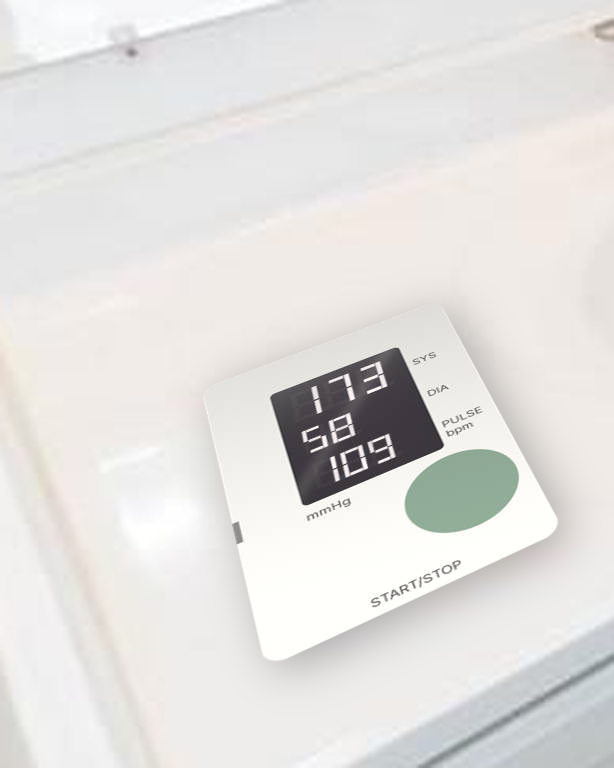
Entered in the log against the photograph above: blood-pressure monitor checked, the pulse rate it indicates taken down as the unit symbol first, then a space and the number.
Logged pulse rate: bpm 109
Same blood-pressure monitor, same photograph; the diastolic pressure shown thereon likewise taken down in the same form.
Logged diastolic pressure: mmHg 58
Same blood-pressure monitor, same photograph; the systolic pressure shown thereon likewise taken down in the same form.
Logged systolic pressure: mmHg 173
